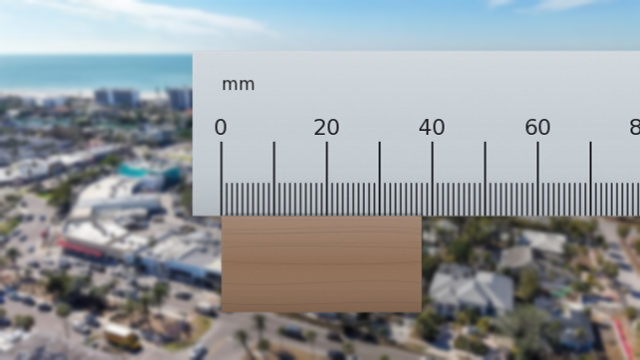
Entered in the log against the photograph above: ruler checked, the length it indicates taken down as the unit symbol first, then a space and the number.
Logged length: mm 38
